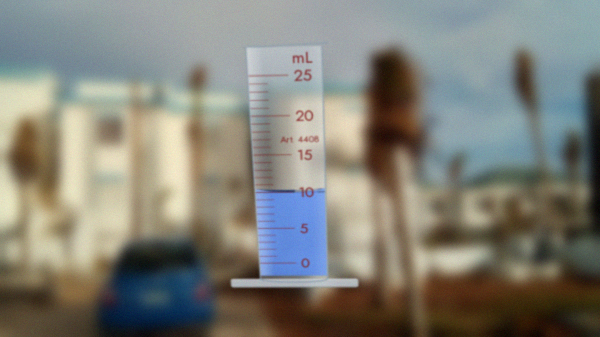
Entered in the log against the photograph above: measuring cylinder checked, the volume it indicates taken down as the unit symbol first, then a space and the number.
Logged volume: mL 10
